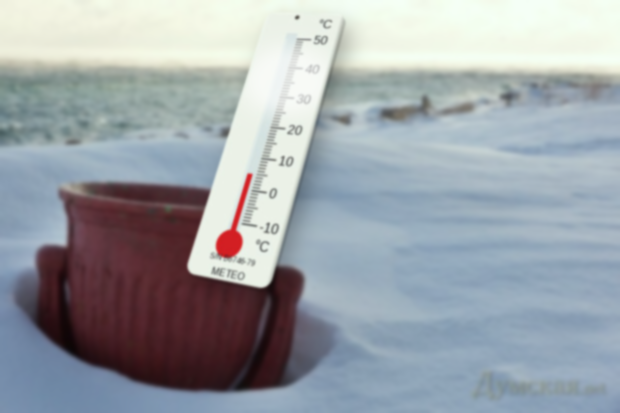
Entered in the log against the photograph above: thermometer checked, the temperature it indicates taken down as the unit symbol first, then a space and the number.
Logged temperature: °C 5
